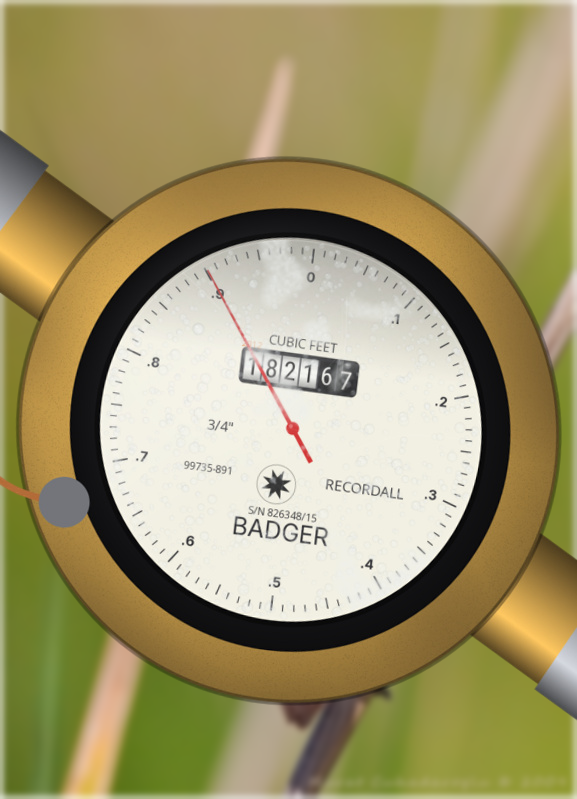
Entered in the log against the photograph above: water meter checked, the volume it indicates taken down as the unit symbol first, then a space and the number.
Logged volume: ft³ 182166.90
